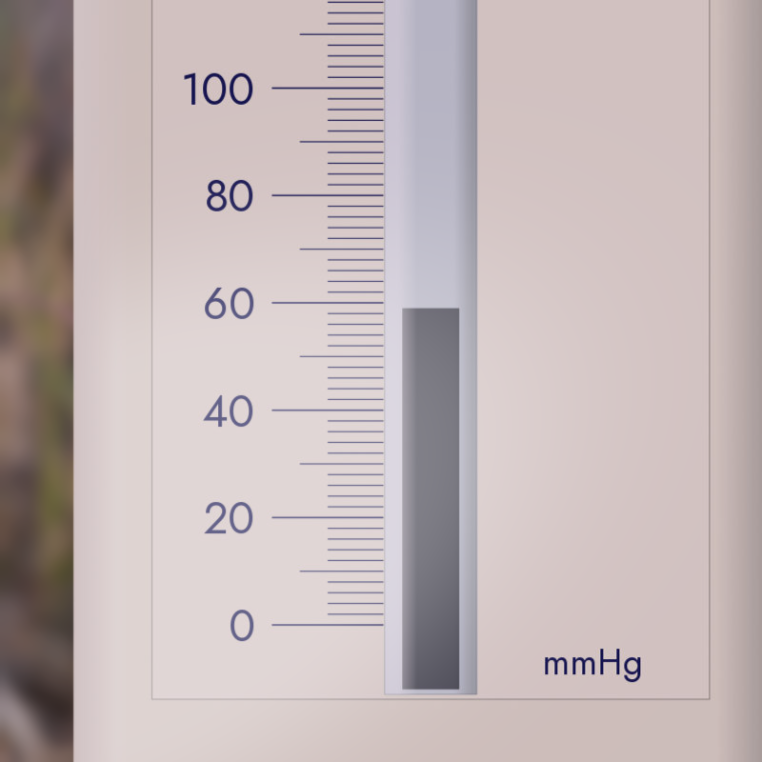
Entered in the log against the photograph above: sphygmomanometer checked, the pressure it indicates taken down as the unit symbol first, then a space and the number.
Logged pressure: mmHg 59
